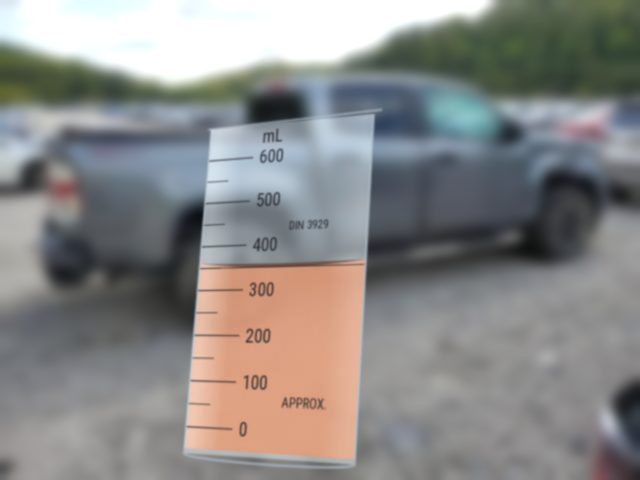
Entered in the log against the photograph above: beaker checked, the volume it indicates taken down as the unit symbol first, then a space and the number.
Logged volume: mL 350
